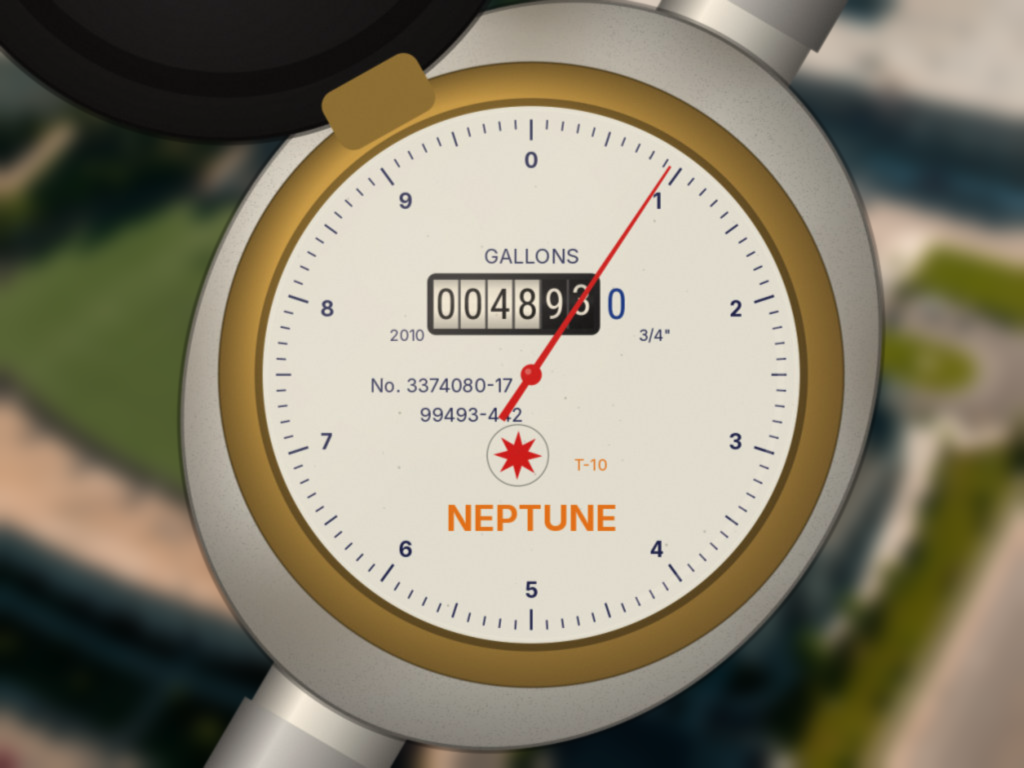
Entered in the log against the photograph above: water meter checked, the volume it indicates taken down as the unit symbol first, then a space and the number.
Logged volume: gal 48930.9
